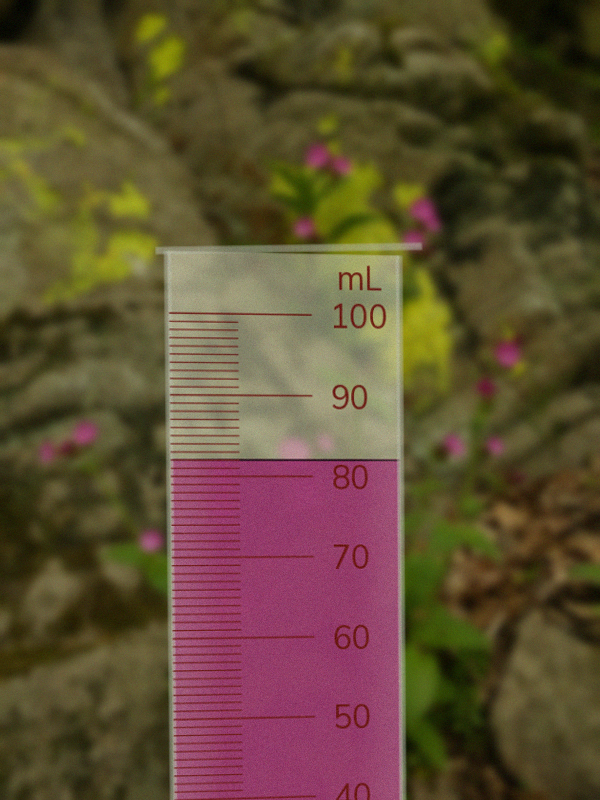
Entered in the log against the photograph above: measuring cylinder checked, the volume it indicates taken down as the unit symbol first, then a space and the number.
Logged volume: mL 82
